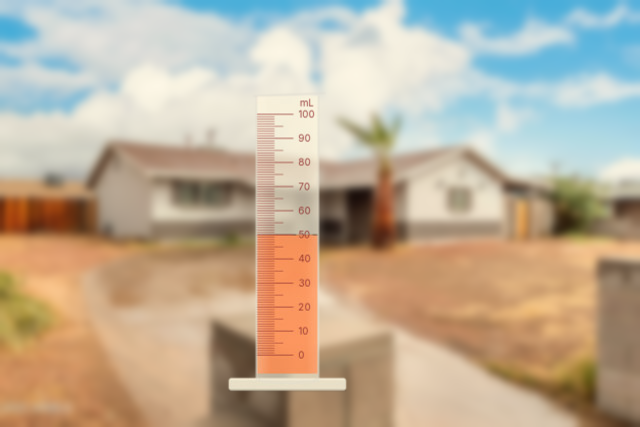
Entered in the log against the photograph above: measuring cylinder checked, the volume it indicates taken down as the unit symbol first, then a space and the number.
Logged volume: mL 50
